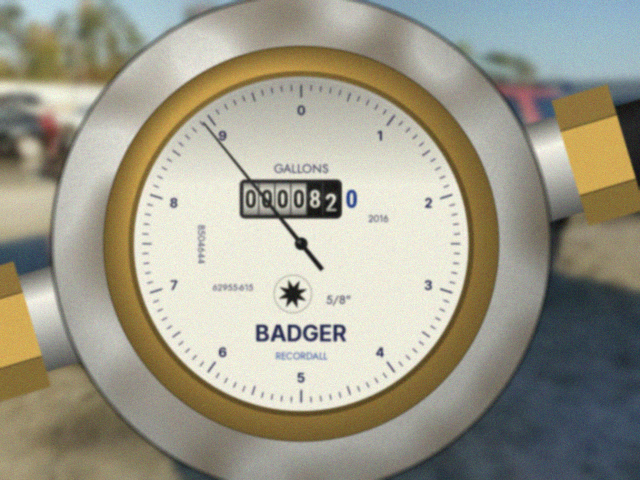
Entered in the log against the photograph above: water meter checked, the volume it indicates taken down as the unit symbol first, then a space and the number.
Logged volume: gal 818.9
